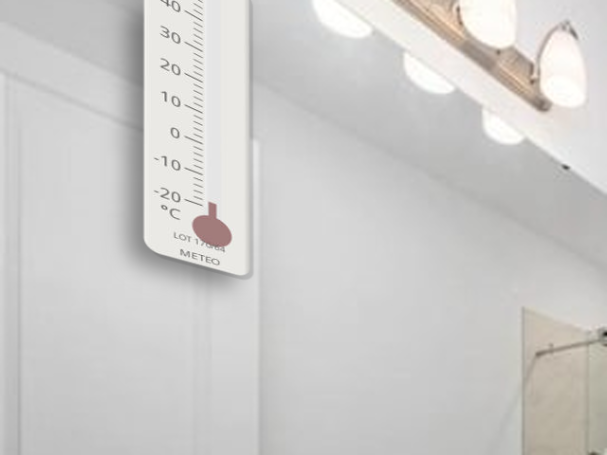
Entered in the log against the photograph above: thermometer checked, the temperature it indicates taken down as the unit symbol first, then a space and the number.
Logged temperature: °C -18
